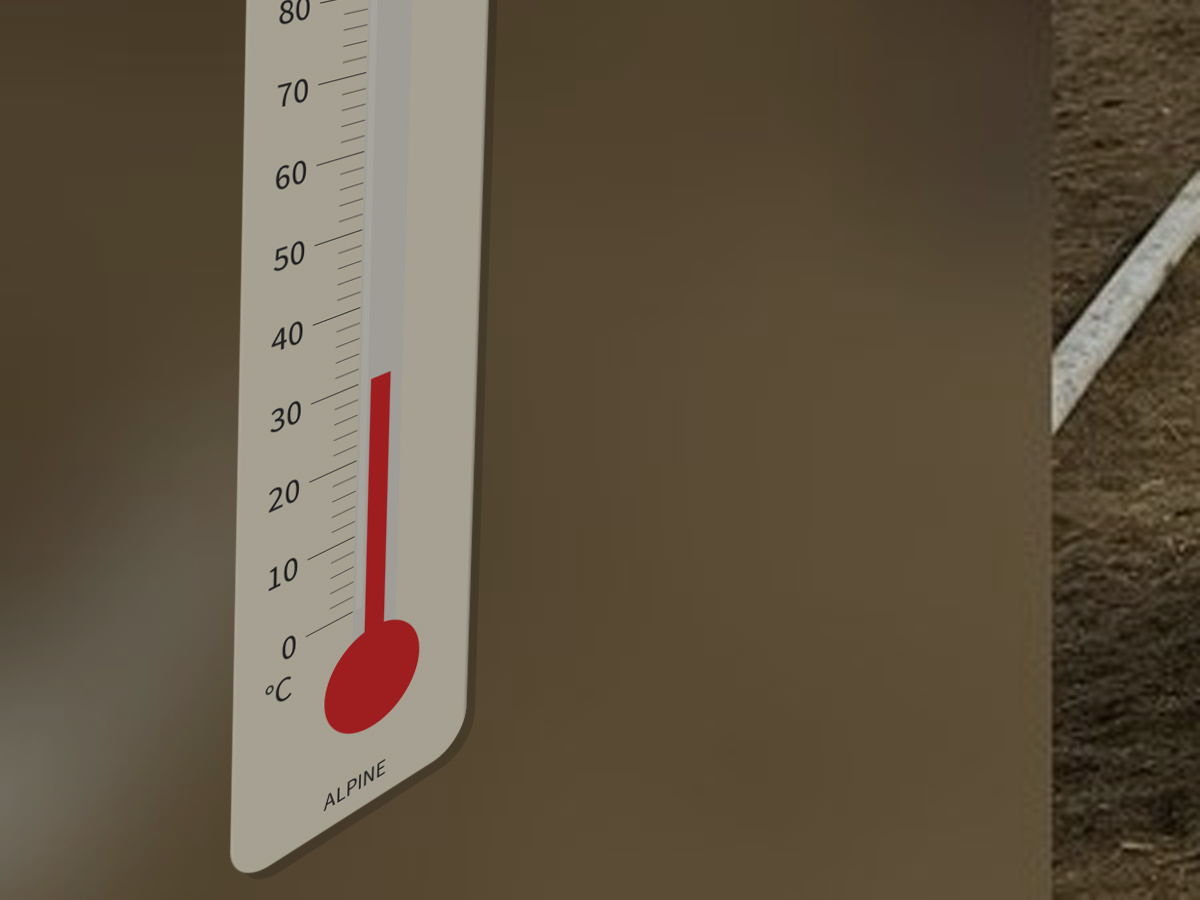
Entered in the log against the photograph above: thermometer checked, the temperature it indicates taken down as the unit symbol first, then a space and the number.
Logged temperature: °C 30
